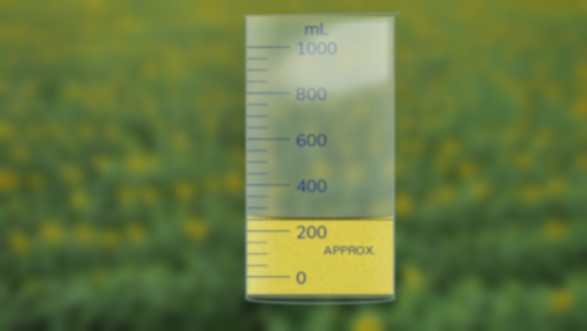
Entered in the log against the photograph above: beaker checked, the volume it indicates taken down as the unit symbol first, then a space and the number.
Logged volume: mL 250
